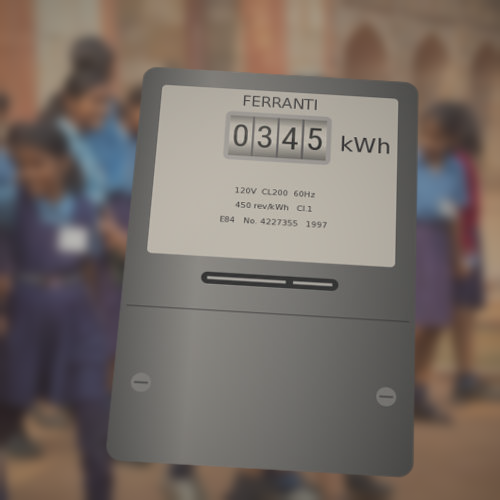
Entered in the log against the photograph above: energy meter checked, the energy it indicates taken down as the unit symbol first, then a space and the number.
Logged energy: kWh 345
